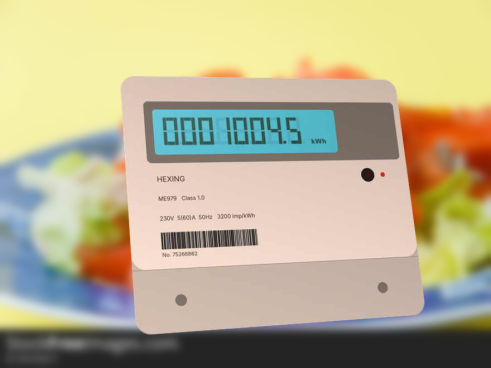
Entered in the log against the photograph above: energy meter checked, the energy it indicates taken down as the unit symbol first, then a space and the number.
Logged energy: kWh 1004.5
